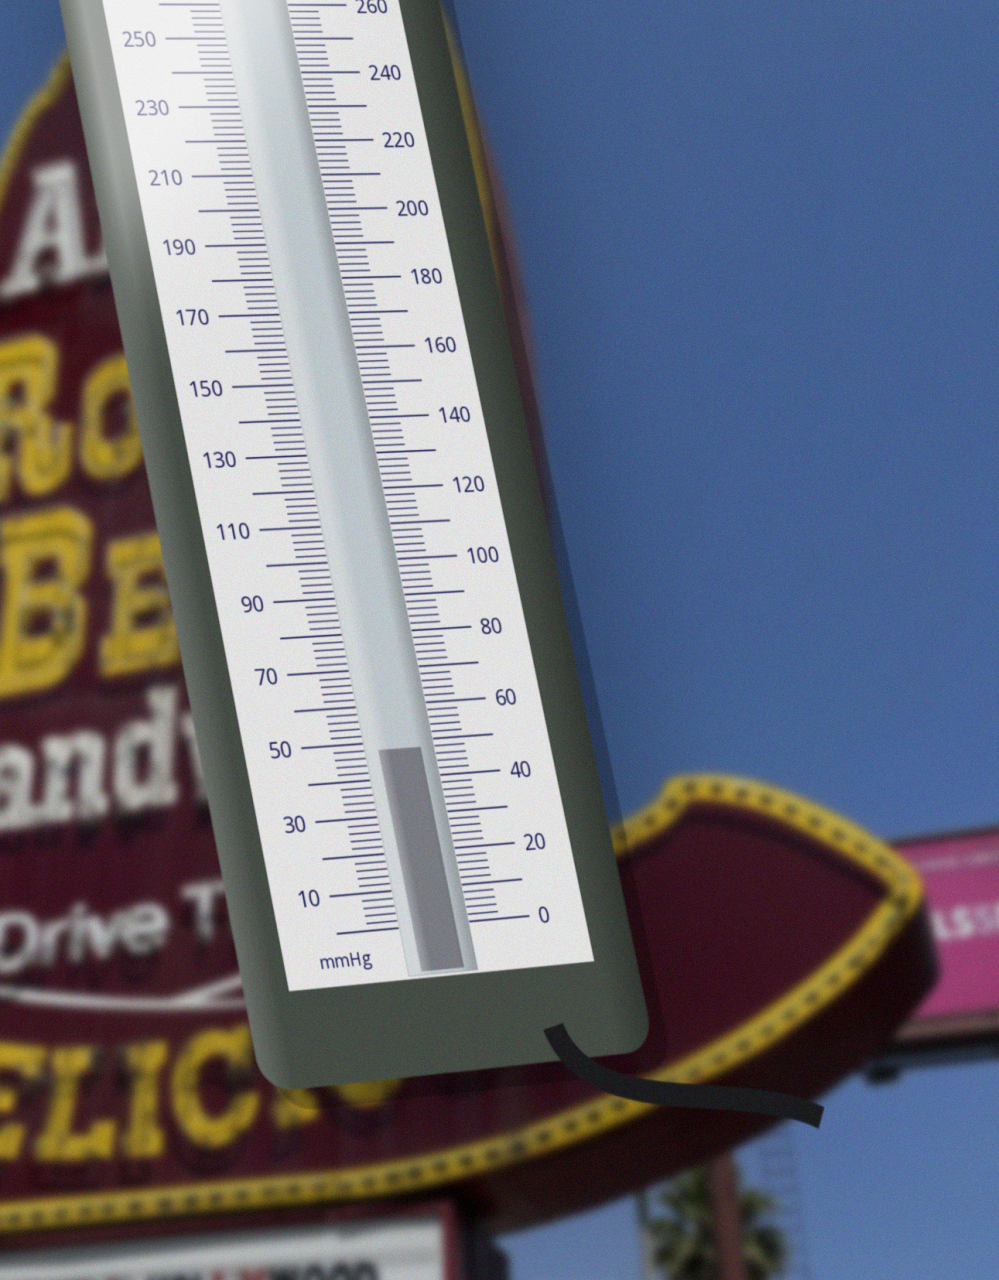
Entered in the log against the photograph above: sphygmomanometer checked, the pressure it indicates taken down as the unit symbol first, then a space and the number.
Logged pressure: mmHg 48
